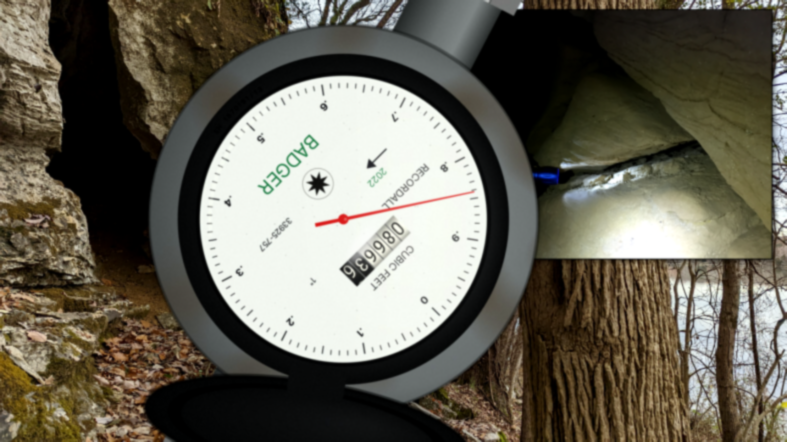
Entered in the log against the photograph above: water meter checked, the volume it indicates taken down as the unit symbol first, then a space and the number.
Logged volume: ft³ 86635.84
